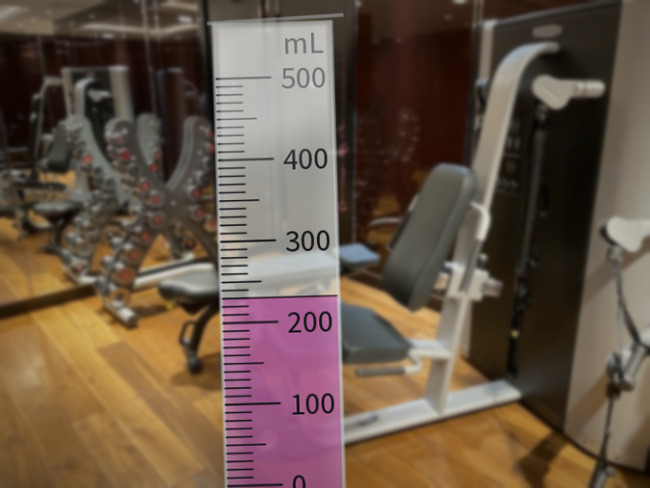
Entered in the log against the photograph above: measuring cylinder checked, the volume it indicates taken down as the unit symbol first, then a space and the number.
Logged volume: mL 230
